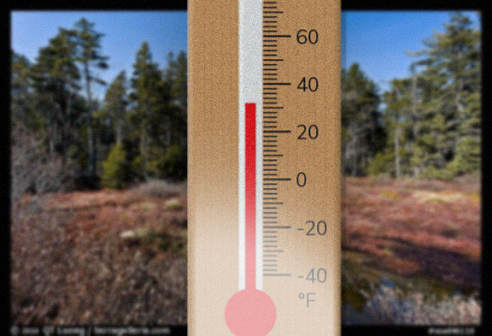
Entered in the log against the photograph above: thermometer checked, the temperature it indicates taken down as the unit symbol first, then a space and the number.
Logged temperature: °F 32
